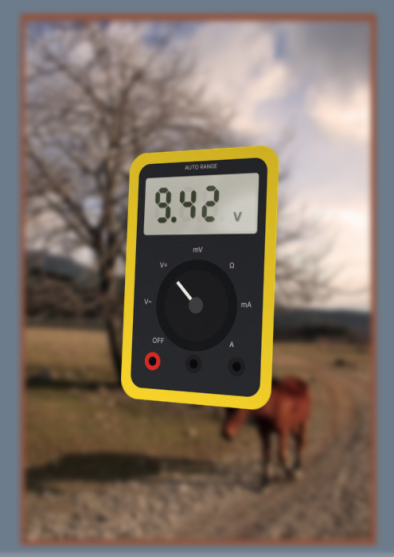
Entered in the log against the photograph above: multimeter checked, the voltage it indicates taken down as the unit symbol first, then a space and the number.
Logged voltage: V 9.42
